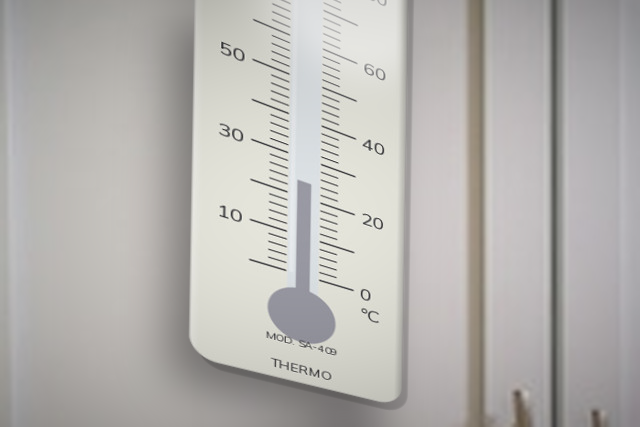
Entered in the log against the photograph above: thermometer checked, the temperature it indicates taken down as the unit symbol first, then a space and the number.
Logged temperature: °C 24
